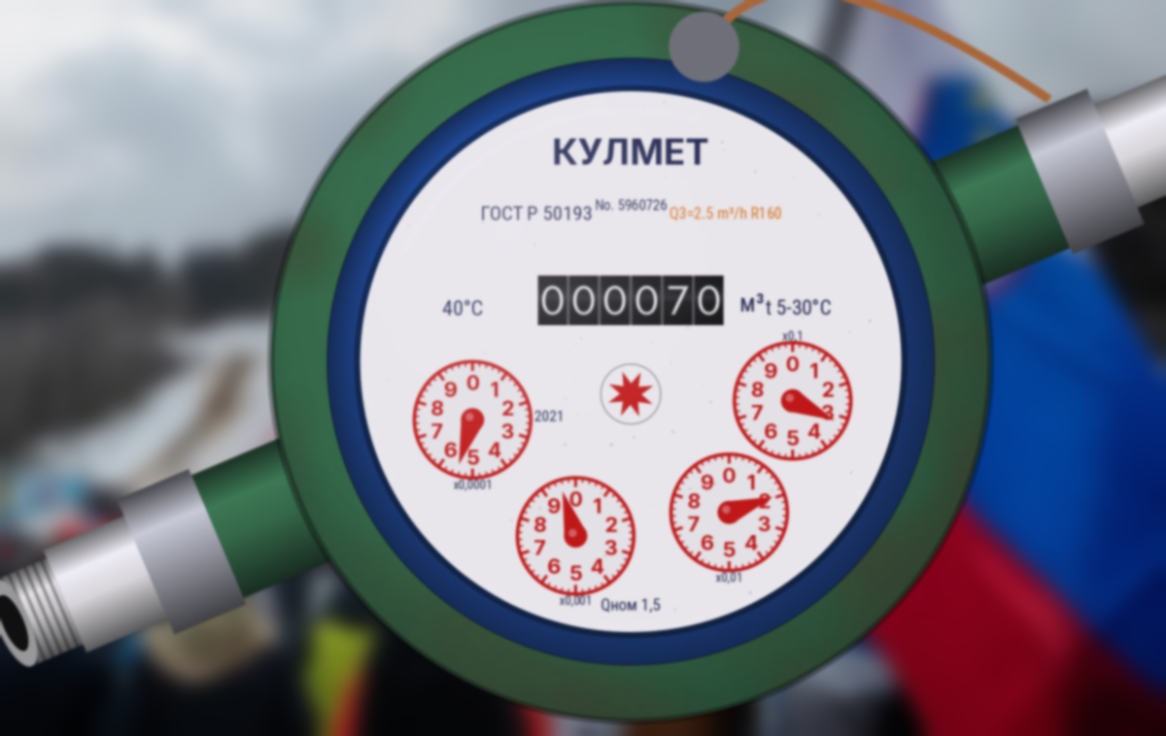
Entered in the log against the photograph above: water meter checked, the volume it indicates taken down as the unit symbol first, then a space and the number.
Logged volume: m³ 70.3195
